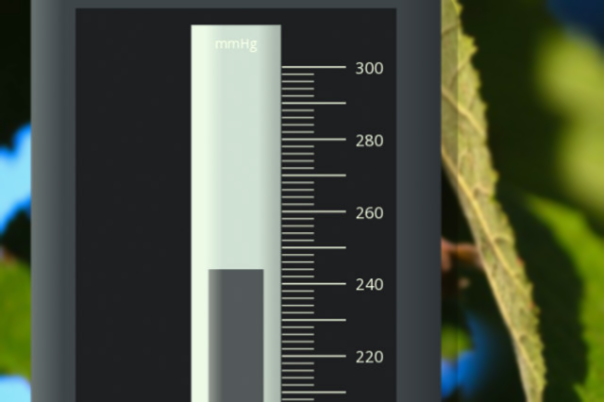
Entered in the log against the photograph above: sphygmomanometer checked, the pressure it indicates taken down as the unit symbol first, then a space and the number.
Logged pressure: mmHg 244
